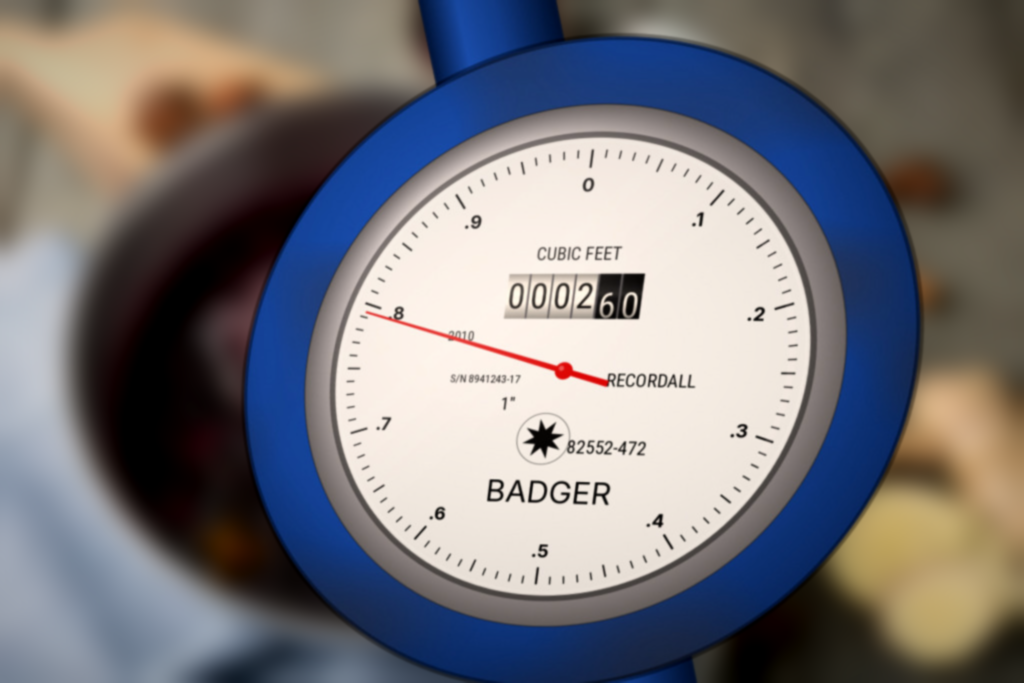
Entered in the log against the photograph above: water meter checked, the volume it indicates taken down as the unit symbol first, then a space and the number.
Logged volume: ft³ 259.79
